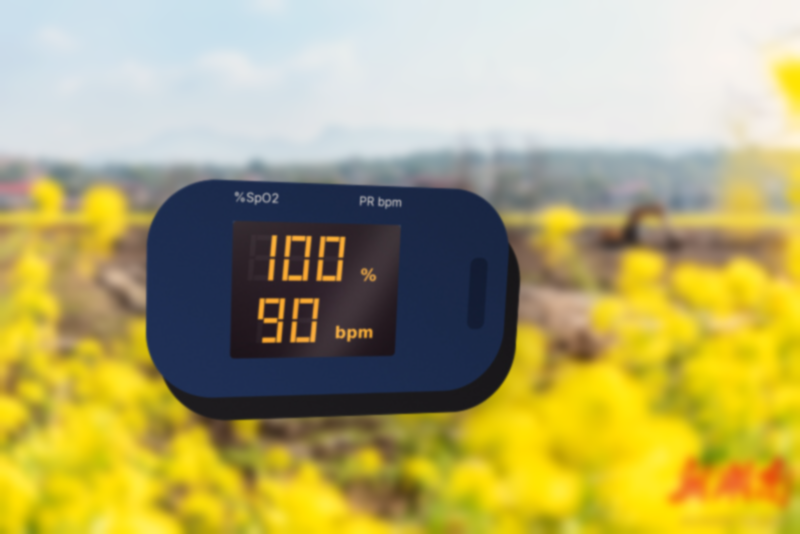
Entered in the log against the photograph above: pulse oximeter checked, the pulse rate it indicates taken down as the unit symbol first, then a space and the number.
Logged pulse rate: bpm 90
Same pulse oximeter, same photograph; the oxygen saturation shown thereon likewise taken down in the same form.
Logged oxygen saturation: % 100
